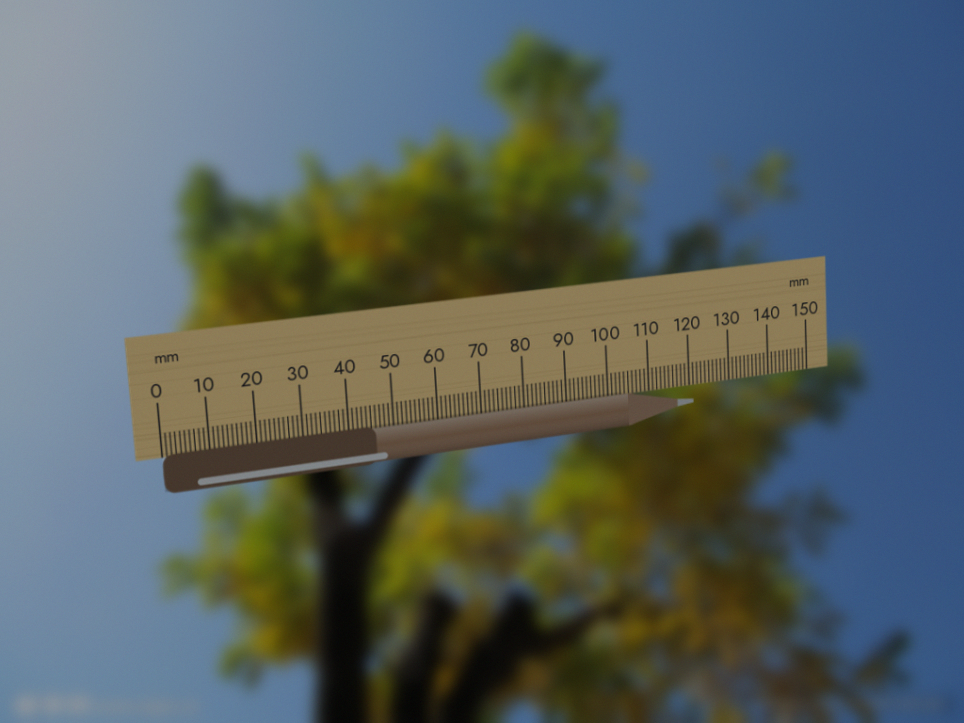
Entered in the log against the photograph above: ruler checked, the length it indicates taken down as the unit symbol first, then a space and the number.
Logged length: mm 121
